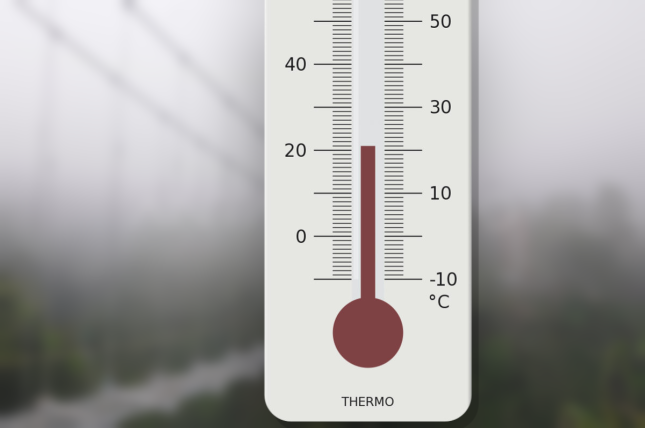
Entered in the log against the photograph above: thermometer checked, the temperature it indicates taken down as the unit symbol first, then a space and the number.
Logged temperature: °C 21
